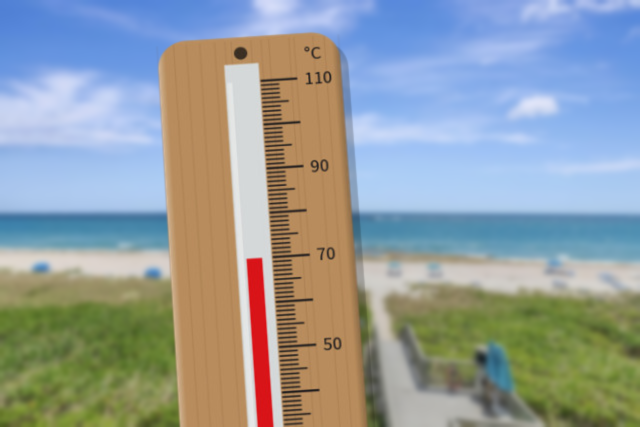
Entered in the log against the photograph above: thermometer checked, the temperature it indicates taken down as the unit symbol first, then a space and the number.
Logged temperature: °C 70
